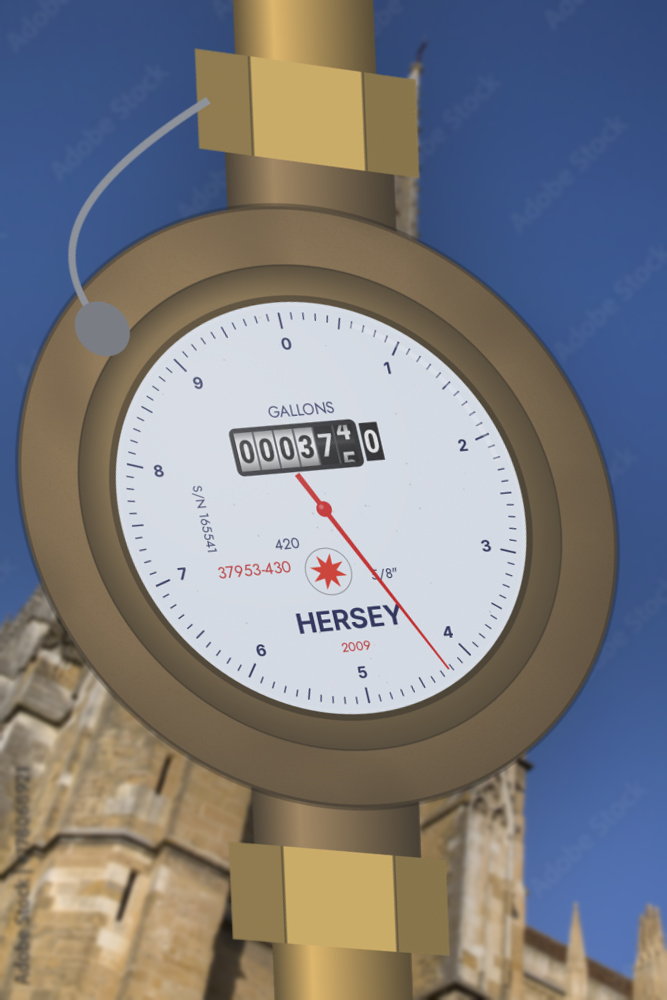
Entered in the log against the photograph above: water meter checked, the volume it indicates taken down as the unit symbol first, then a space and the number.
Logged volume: gal 3744.2
